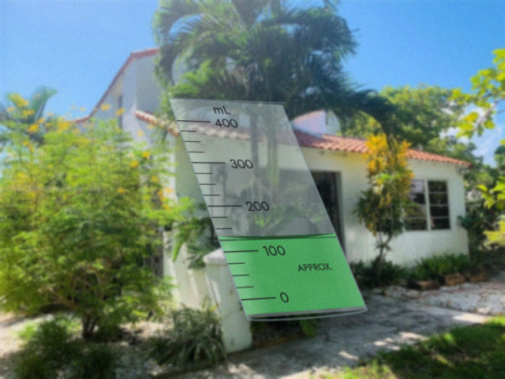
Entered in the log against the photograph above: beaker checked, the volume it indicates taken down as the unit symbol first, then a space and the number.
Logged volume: mL 125
